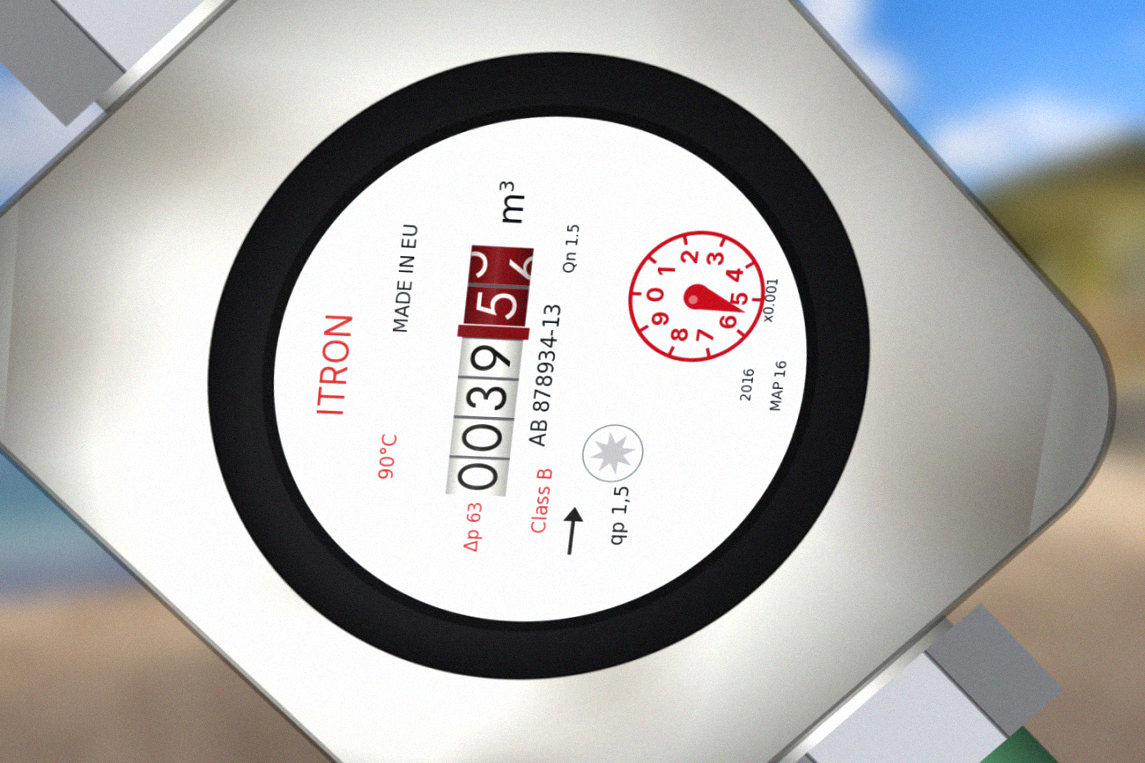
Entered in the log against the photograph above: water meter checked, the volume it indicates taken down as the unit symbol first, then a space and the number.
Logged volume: m³ 39.555
